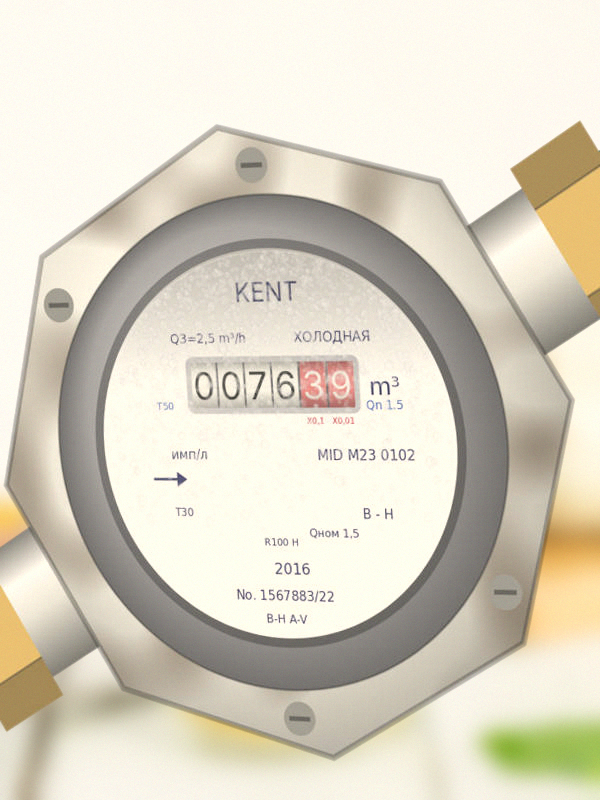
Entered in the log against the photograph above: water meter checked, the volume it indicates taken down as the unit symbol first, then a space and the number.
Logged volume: m³ 76.39
